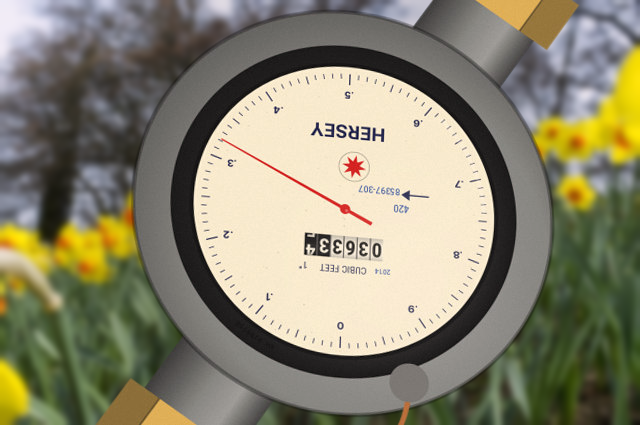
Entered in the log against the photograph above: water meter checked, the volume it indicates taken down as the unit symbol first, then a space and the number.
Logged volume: ft³ 36334.32
